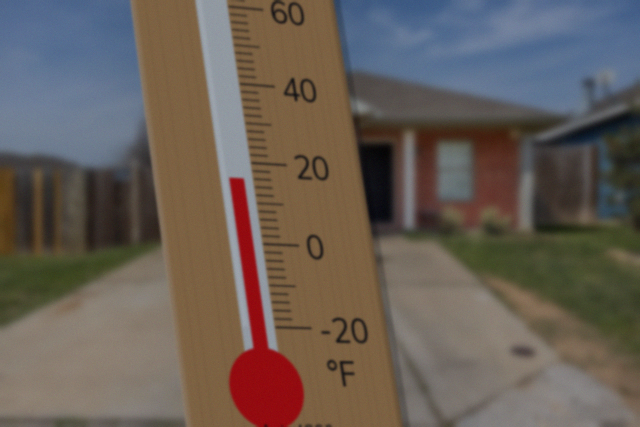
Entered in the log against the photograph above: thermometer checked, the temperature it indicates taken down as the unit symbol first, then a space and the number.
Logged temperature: °F 16
